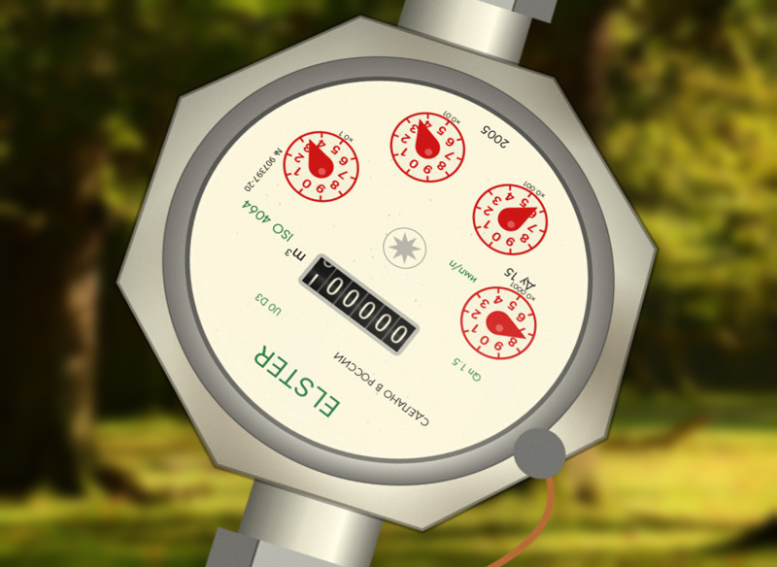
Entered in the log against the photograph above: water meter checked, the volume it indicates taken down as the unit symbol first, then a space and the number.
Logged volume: m³ 1.3357
